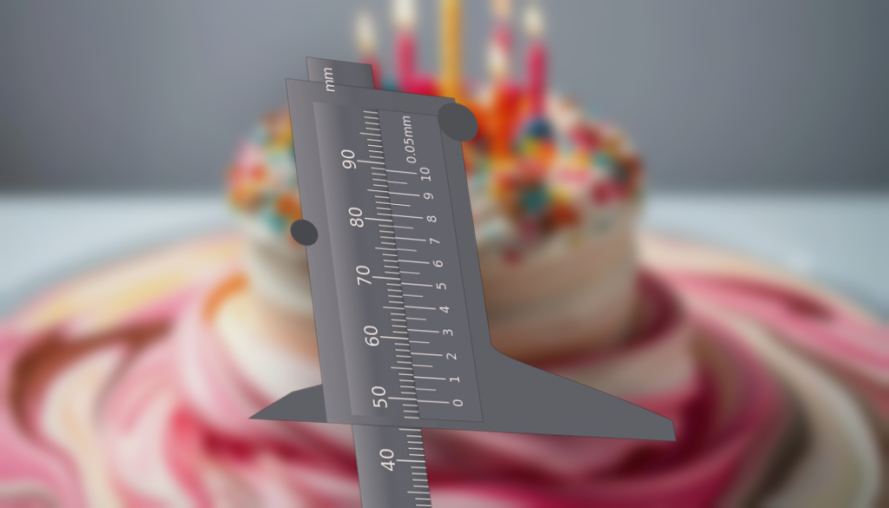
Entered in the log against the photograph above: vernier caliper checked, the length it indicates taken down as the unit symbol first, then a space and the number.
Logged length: mm 49.8
